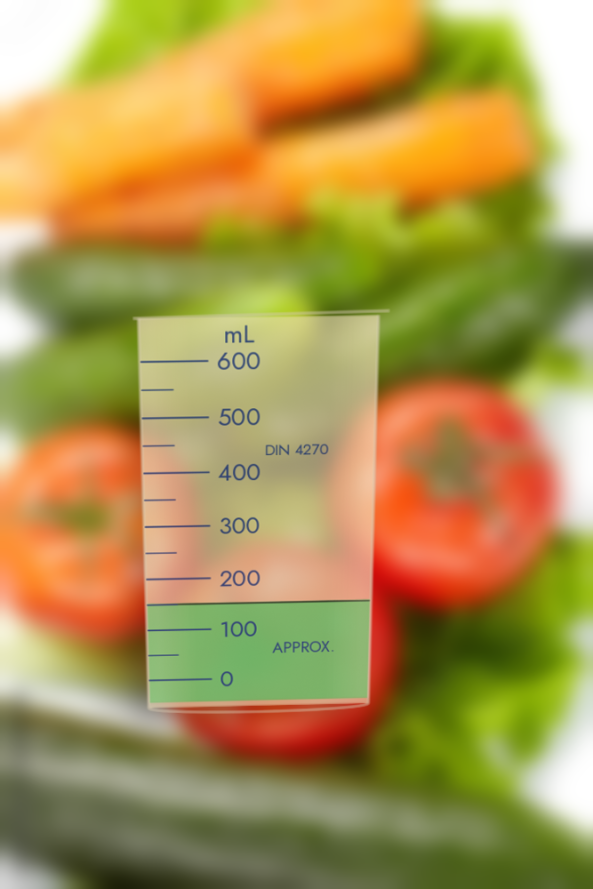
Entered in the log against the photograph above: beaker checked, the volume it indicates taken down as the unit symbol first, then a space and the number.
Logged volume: mL 150
